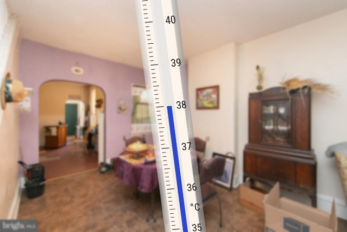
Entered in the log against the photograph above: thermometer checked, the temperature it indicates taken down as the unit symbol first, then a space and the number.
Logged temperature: °C 38
